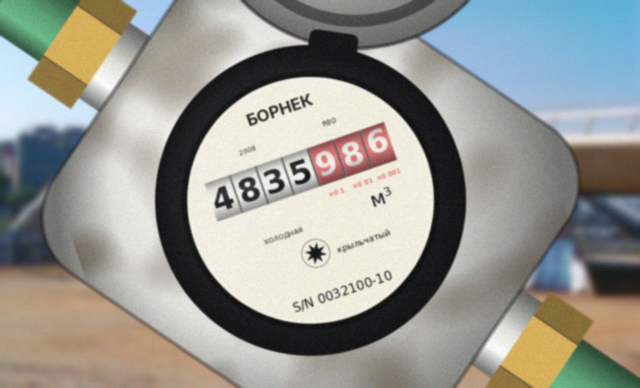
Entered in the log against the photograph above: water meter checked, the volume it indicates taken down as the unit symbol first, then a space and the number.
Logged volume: m³ 4835.986
